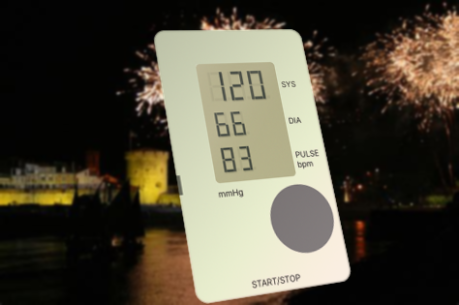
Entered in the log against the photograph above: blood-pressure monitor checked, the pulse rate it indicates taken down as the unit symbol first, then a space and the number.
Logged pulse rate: bpm 83
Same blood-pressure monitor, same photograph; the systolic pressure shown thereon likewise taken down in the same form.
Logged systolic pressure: mmHg 120
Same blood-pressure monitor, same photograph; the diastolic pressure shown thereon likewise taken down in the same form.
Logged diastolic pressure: mmHg 66
